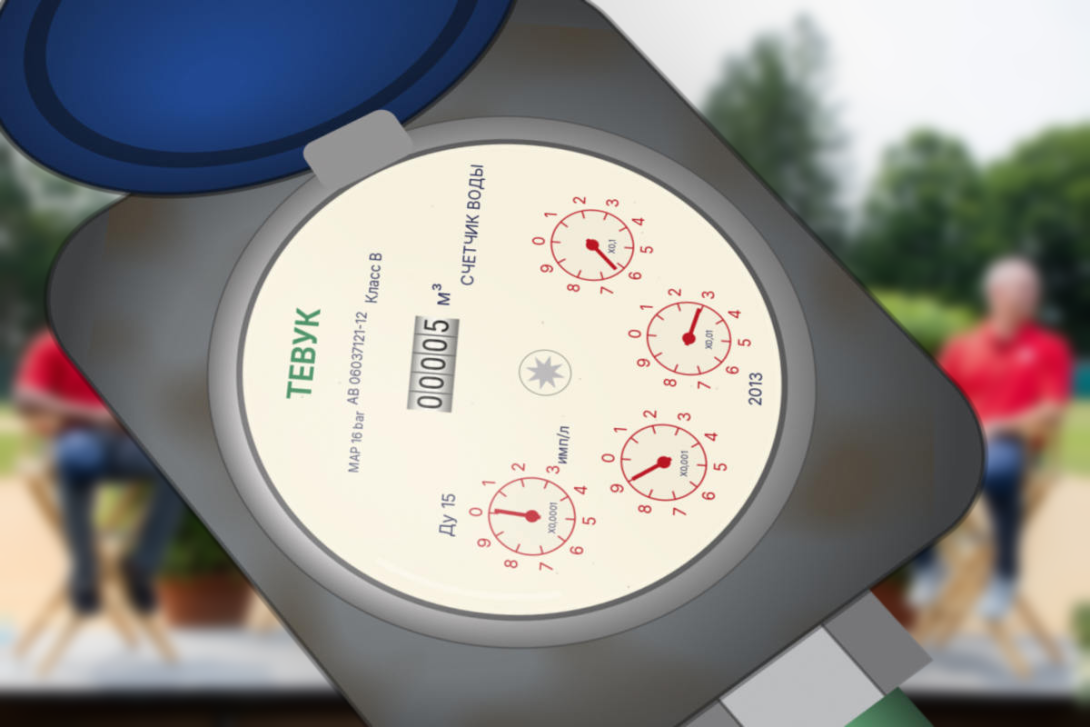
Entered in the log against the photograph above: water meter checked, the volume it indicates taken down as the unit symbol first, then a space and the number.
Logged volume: m³ 5.6290
